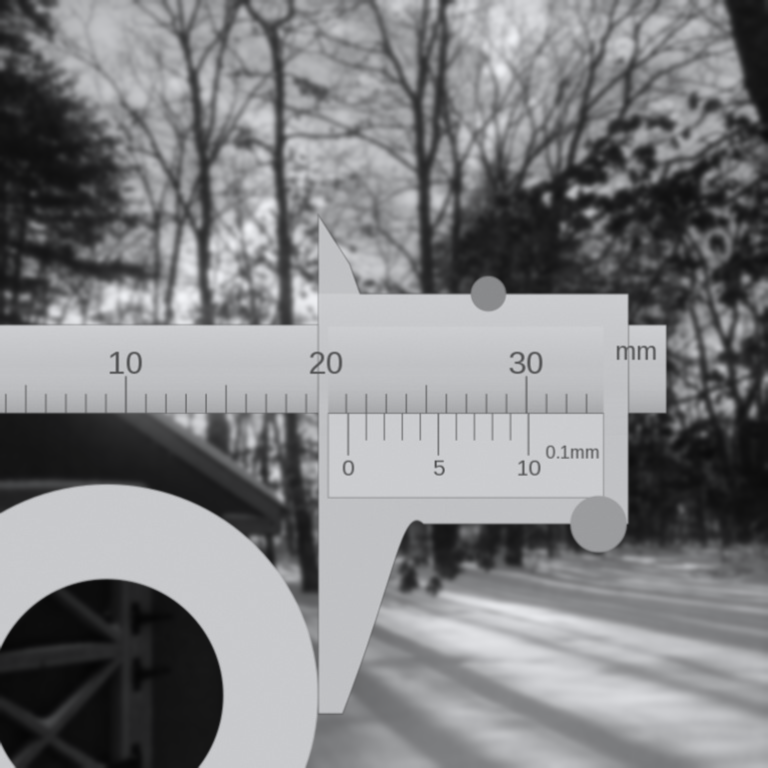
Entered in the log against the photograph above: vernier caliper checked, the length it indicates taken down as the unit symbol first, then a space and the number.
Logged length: mm 21.1
